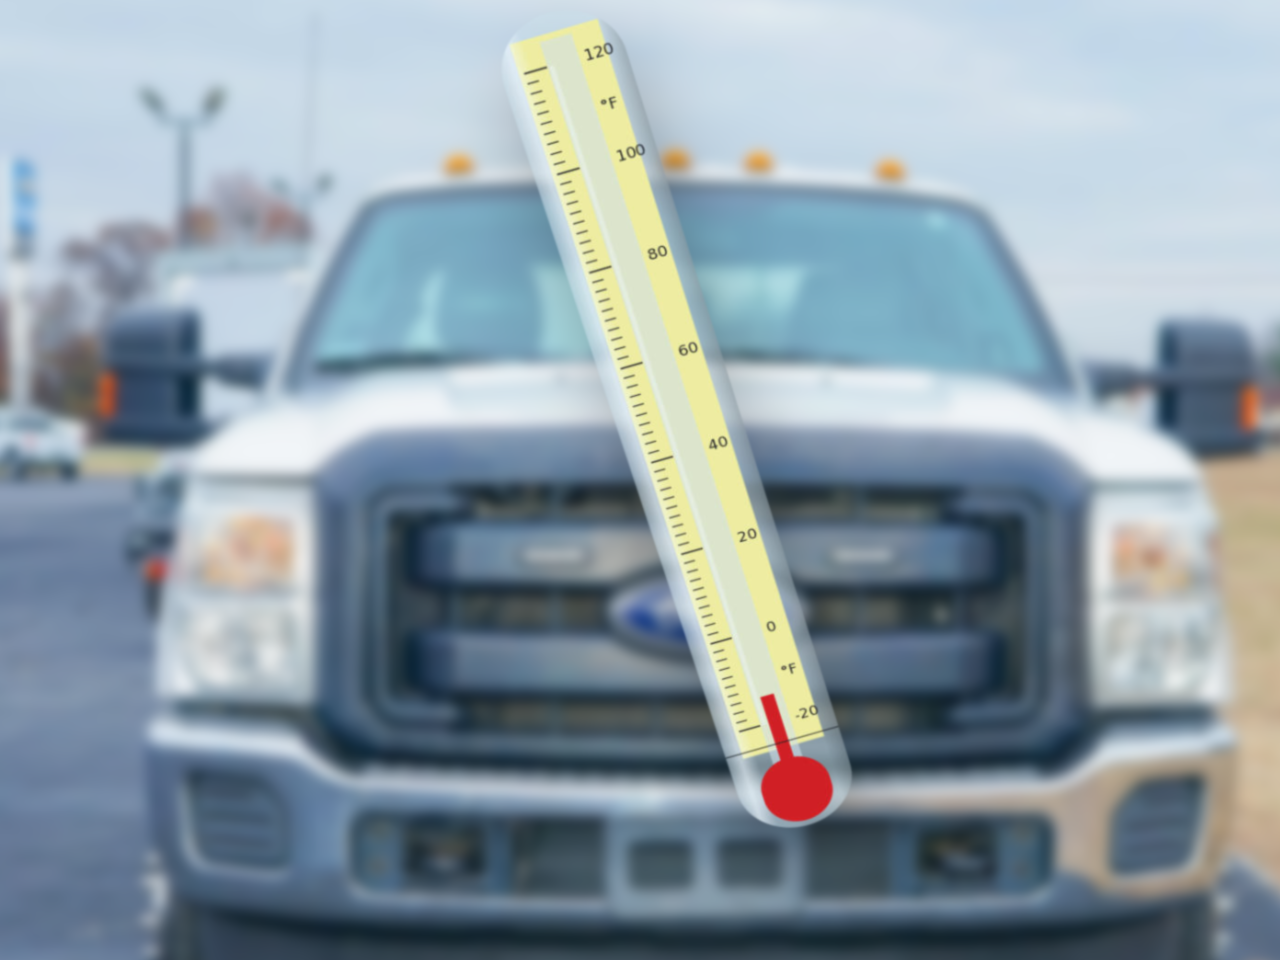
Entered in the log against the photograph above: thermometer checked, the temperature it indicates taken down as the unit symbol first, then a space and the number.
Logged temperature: °F -14
